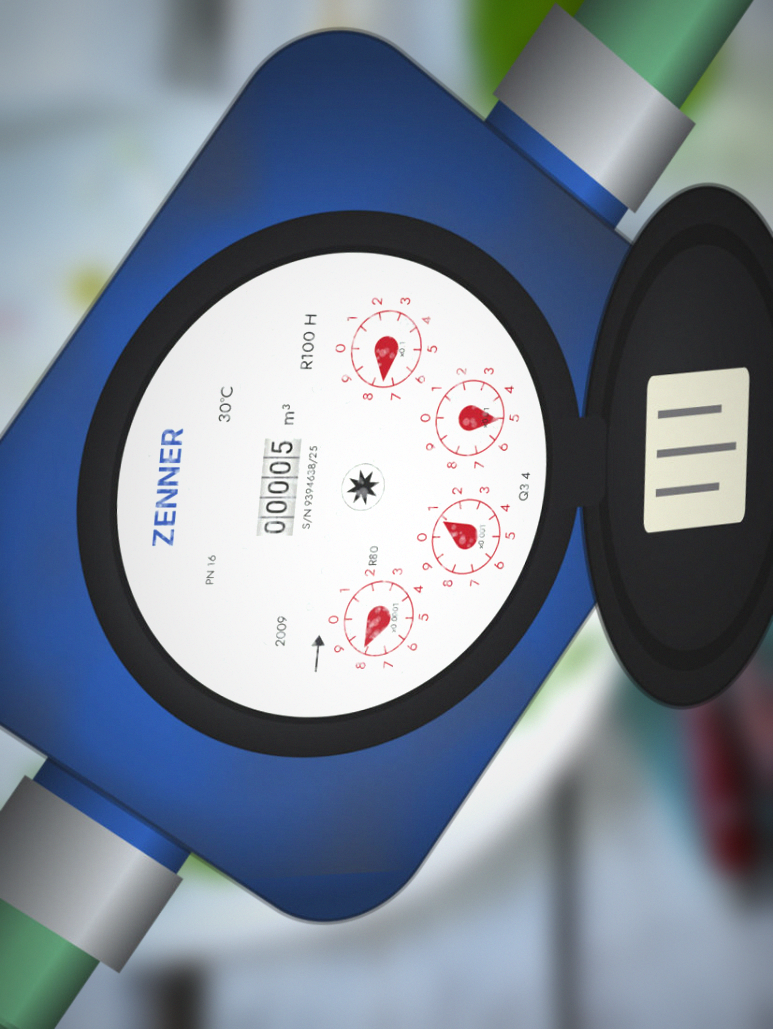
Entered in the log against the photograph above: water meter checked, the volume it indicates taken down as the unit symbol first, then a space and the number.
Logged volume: m³ 5.7508
